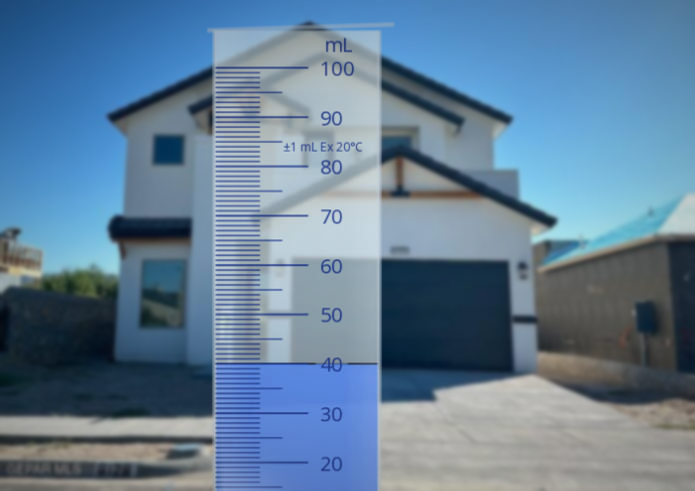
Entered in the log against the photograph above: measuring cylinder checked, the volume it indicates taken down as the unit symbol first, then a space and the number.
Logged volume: mL 40
